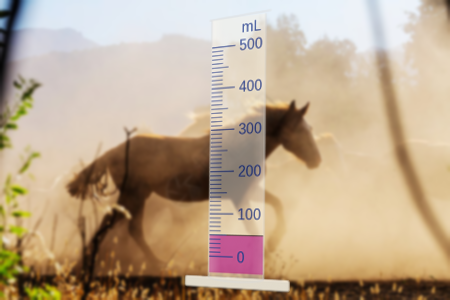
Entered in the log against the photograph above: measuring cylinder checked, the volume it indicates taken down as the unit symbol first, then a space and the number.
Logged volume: mL 50
